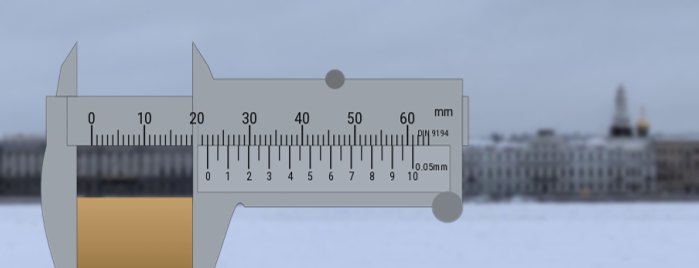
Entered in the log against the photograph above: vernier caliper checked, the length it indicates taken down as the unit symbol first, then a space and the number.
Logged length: mm 22.0
